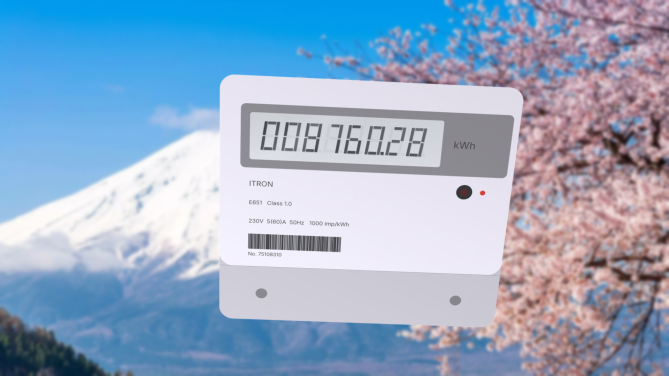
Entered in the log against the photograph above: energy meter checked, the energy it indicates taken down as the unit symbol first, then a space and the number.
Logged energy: kWh 8760.28
